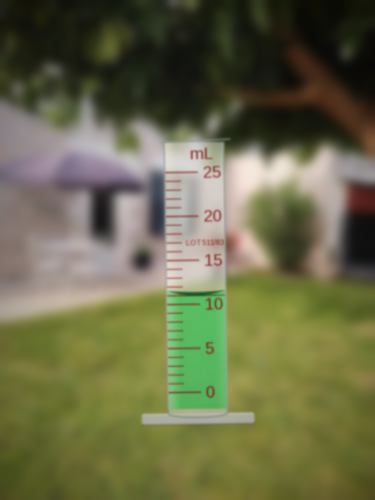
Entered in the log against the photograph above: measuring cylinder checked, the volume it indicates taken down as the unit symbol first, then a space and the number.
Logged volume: mL 11
